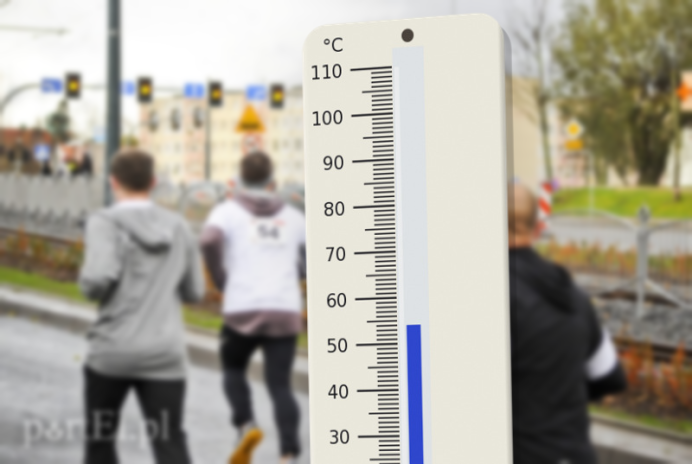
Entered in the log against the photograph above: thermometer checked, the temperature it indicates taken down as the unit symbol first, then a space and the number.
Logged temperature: °C 54
